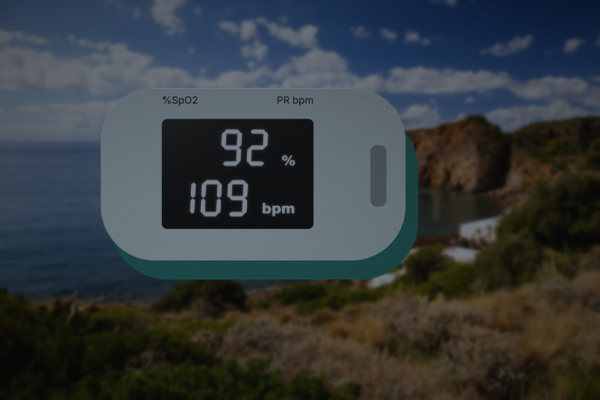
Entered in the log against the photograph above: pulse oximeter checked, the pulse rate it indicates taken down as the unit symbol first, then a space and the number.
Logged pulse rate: bpm 109
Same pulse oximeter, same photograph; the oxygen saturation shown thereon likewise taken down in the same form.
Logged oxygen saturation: % 92
